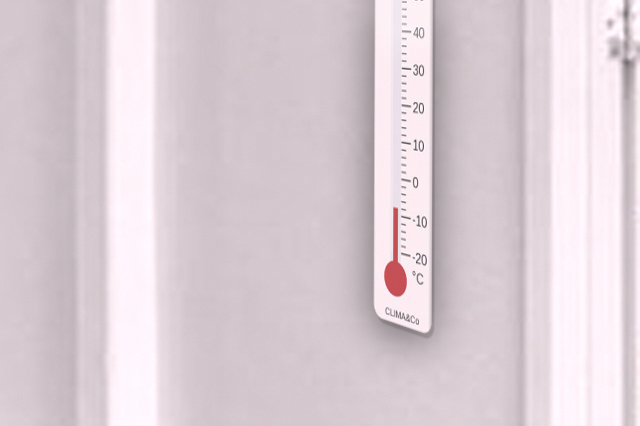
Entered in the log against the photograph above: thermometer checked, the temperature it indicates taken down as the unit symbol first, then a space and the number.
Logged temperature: °C -8
